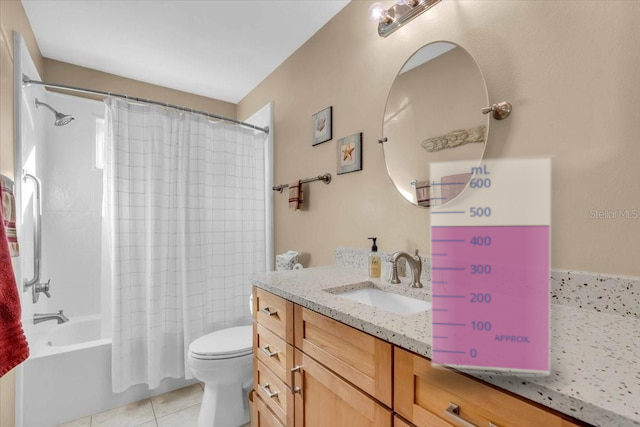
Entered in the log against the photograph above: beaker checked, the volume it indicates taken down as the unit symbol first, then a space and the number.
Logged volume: mL 450
